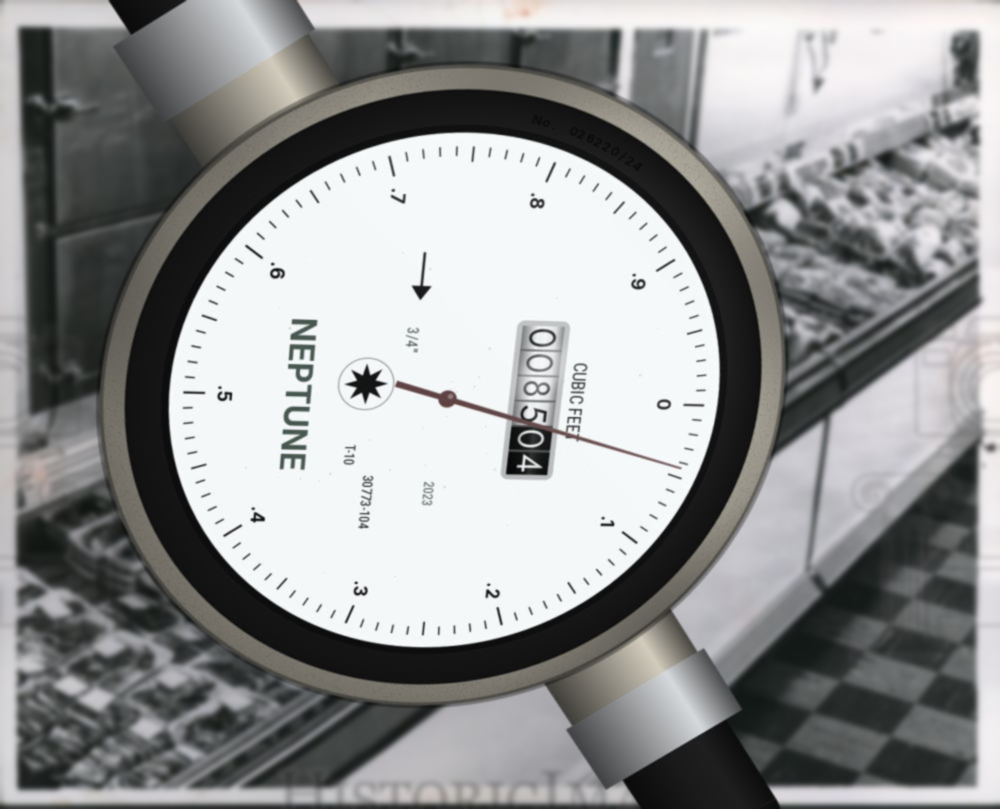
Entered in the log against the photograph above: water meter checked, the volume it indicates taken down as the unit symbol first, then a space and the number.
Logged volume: ft³ 8504.04
